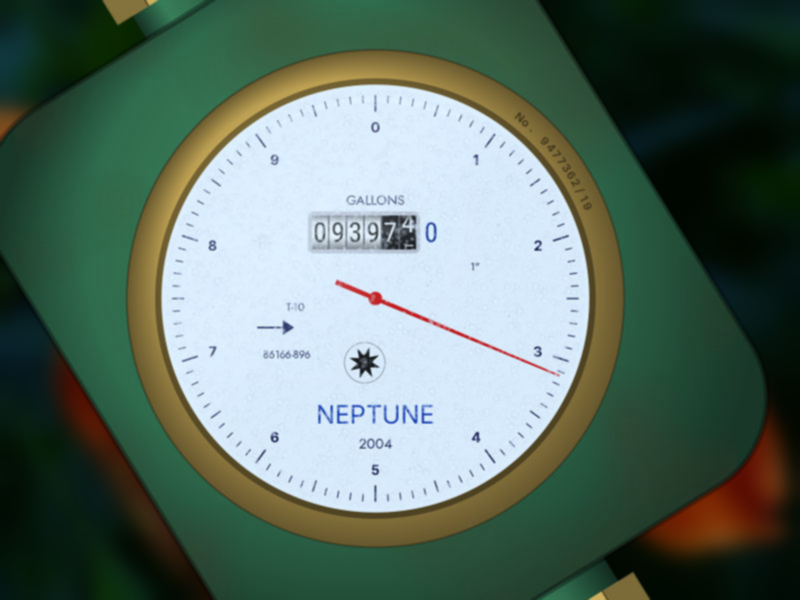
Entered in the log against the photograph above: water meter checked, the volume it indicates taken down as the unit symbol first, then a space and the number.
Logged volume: gal 939743.1
